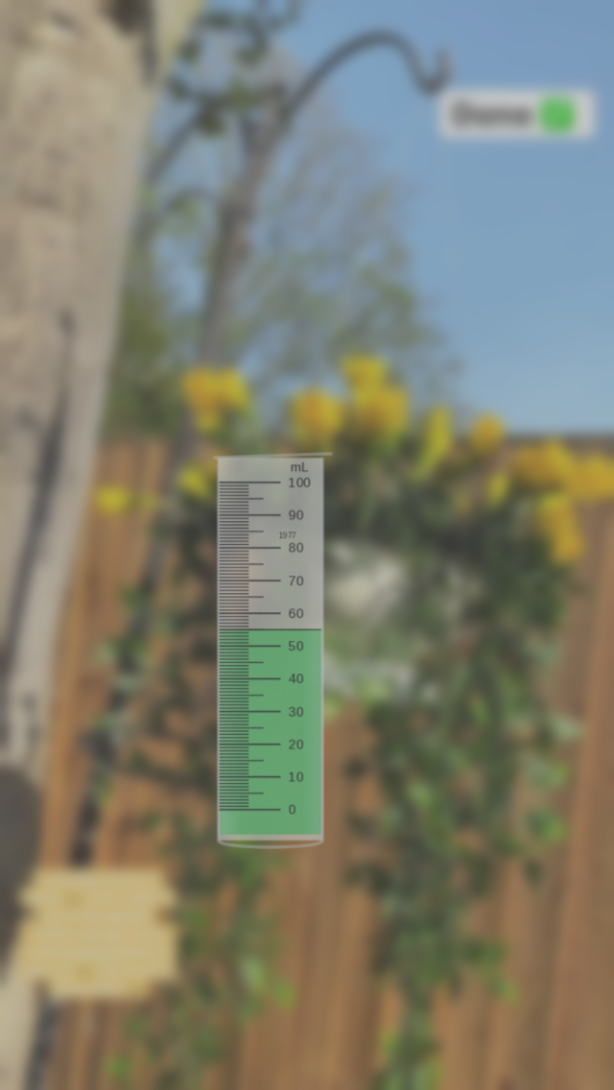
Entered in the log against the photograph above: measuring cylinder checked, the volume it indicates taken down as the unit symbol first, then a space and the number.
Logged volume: mL 55
